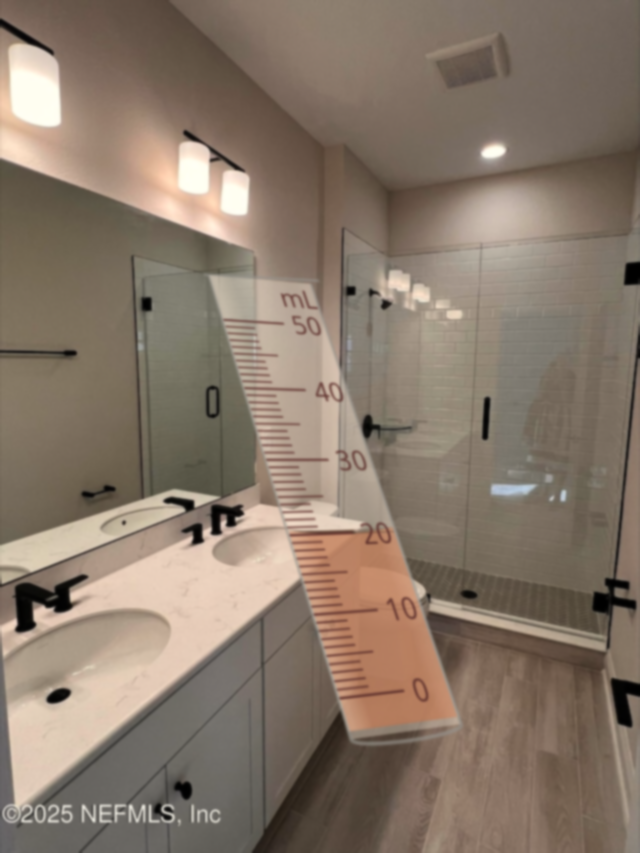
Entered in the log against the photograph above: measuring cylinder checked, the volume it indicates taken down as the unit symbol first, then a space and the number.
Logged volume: mL 20
